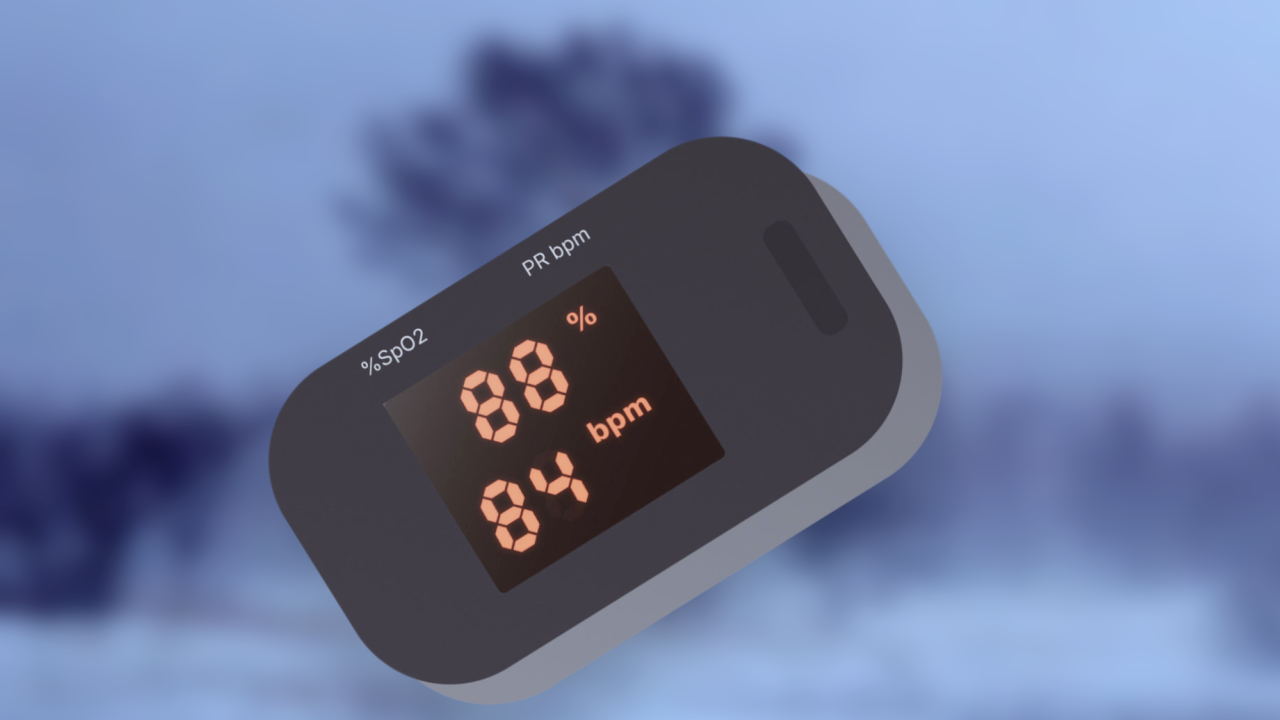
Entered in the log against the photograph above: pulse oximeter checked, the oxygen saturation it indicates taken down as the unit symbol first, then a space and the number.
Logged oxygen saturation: % 88
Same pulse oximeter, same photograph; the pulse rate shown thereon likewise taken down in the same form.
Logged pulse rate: bpm 84
